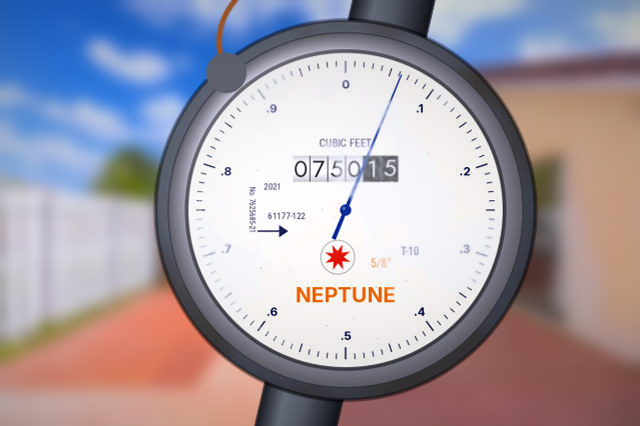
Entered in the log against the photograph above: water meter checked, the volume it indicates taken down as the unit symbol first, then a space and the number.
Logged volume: ft³ 75015.06
